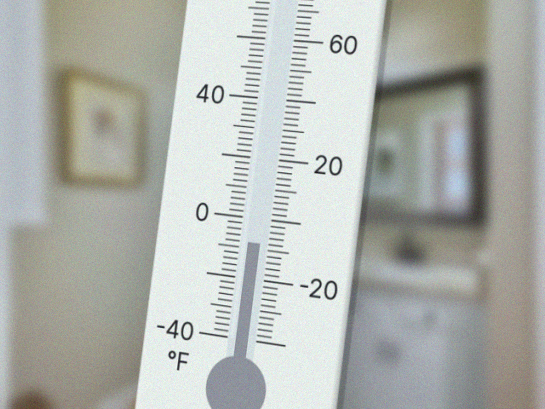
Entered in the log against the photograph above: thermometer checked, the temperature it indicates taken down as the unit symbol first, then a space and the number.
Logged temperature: °F -8
